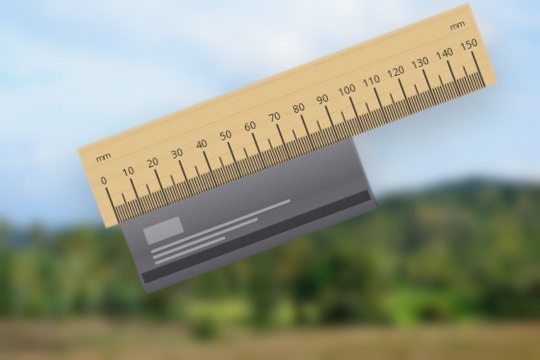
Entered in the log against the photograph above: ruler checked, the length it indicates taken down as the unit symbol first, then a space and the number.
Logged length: mm 95
